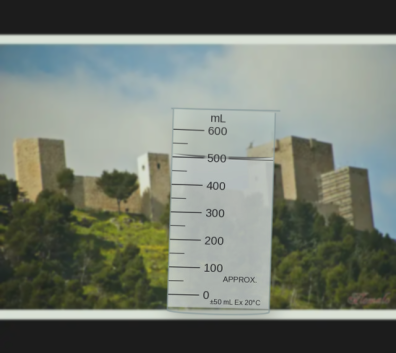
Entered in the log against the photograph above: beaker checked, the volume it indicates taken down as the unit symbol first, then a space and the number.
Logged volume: mL 500
